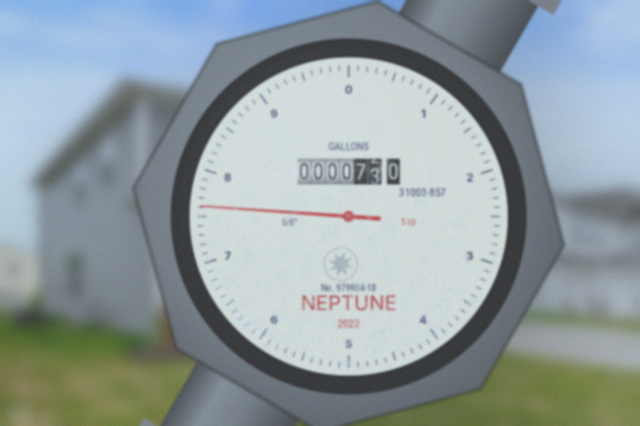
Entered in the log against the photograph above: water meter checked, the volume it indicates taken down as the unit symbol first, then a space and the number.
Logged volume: gal 727.6
